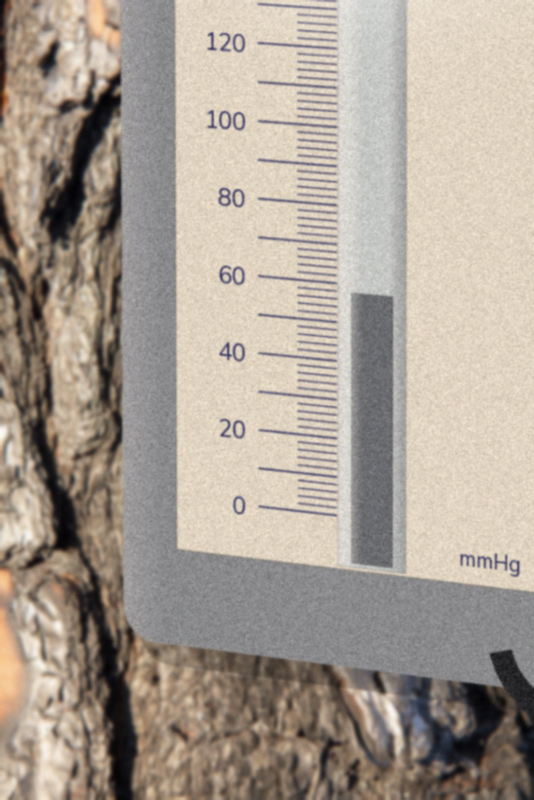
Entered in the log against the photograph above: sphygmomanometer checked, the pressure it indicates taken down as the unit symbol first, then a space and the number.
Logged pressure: mmHg 58
